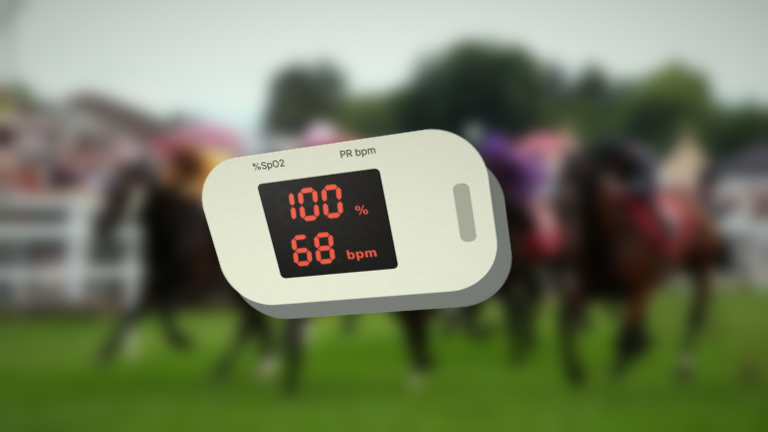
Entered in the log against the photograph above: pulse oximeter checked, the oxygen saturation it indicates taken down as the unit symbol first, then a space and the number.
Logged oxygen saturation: % 100
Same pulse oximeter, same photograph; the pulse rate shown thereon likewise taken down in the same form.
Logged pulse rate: bpm 68
